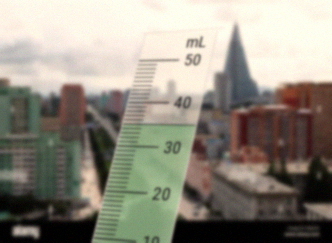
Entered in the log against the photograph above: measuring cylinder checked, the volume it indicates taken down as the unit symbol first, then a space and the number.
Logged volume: mL 35
